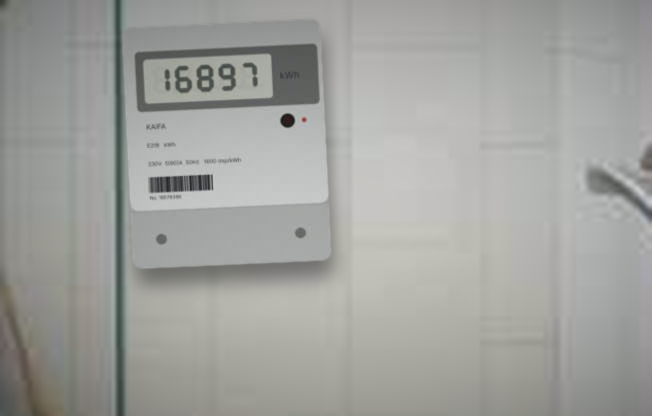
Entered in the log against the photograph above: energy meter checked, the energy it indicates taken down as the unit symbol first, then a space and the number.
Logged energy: kWh 16897
